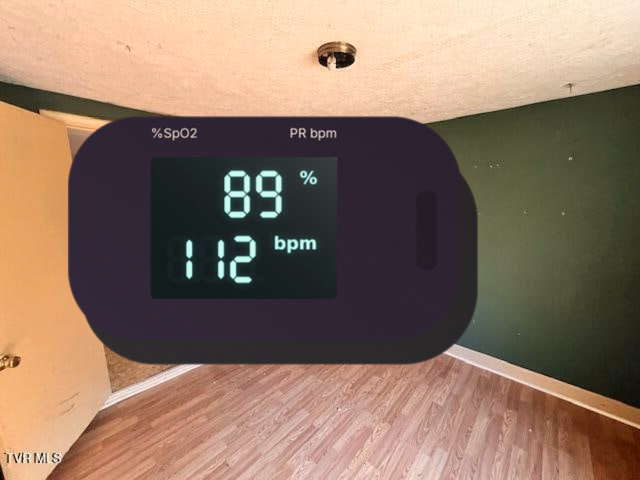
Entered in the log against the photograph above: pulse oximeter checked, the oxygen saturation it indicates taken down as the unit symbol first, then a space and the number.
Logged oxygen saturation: % 89
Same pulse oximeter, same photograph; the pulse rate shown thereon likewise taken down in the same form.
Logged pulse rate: bpm 112
